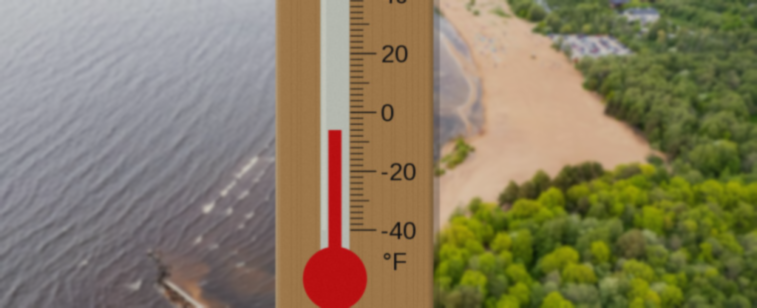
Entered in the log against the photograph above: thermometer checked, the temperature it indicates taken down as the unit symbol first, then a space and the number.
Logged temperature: °F -6
